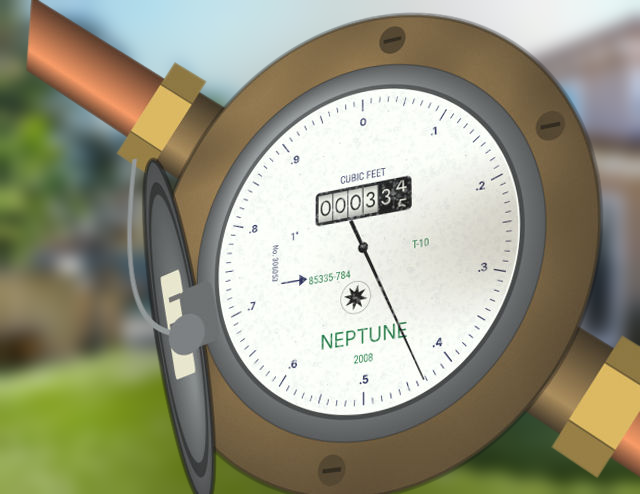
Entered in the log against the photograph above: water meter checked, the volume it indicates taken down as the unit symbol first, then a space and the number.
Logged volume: ft³ 334.43
